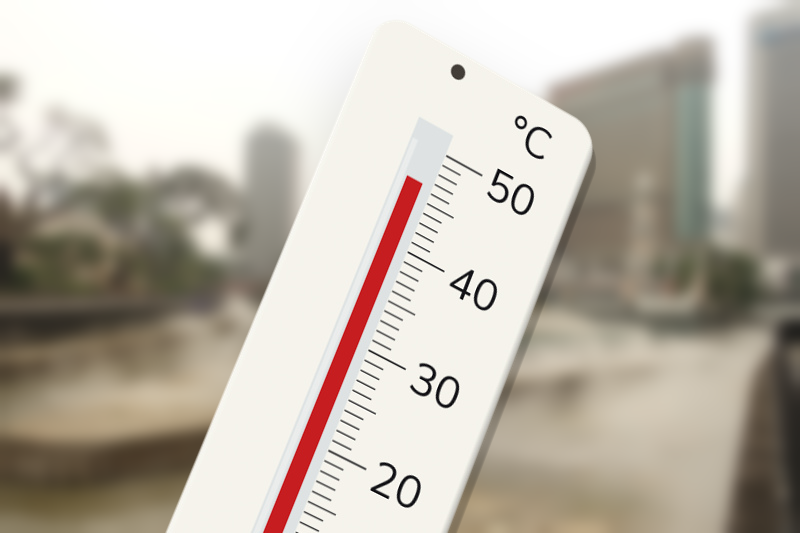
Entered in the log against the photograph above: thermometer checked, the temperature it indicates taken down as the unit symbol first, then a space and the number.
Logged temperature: °C 46.5
